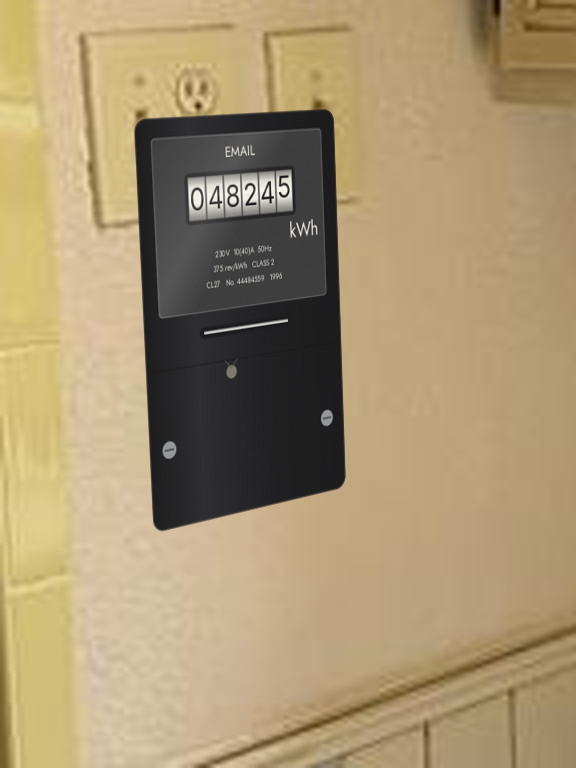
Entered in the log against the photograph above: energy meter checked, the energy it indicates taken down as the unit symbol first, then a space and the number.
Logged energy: kWh 48245
